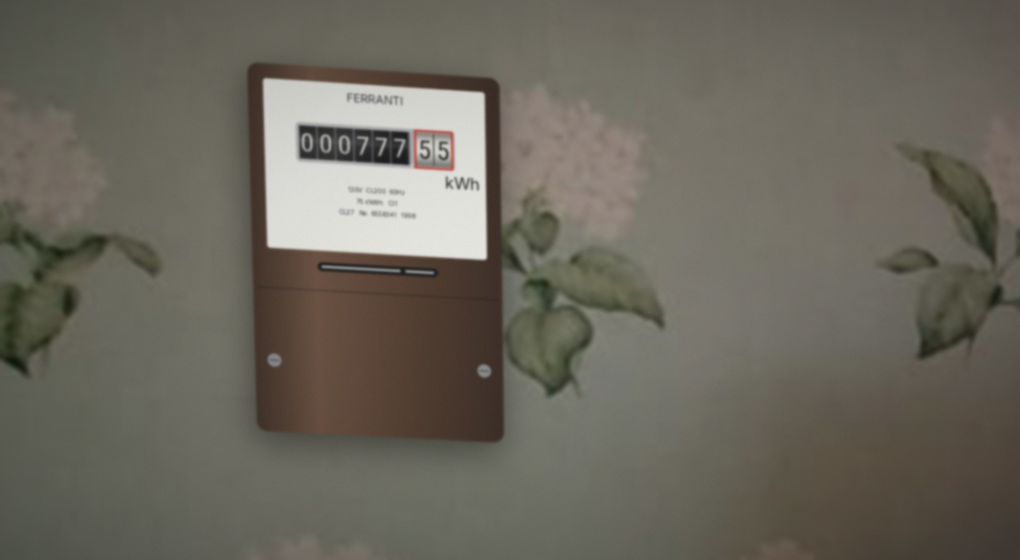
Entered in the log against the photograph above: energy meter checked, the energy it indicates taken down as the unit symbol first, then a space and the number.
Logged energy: kWh 777.55
